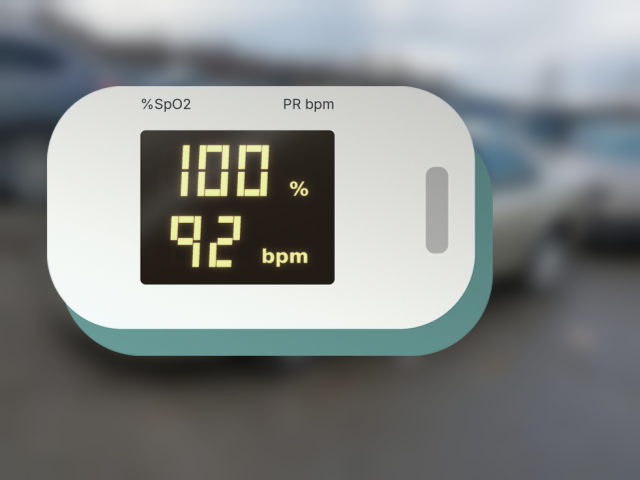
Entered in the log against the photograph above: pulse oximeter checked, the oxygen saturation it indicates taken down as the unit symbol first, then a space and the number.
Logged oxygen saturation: % 100
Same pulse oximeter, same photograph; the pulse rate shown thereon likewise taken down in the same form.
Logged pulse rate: bpm 92
